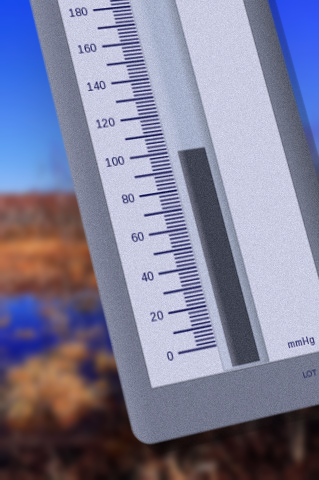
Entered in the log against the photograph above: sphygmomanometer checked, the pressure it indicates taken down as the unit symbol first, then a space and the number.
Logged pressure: mmHg 100
